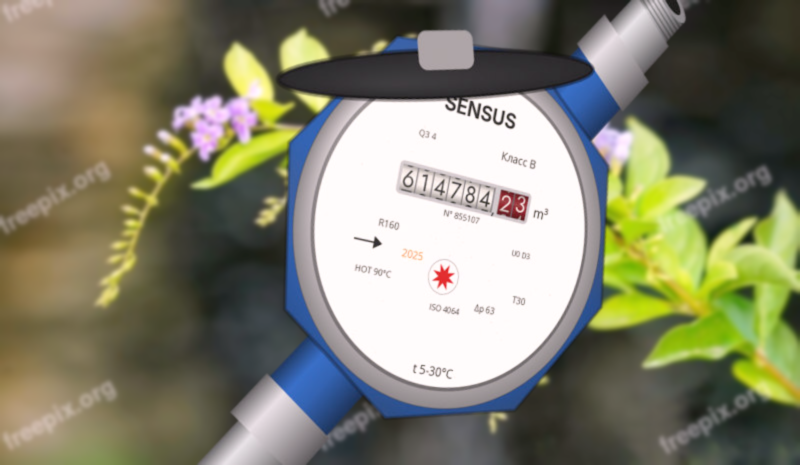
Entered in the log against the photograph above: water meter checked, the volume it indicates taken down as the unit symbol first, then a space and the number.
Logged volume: m³ 614784.23
